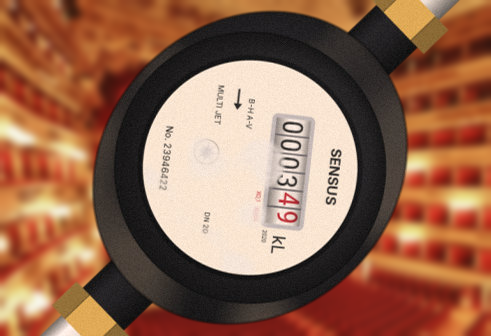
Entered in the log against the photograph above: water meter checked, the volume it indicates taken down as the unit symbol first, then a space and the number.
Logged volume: kL 3.49
